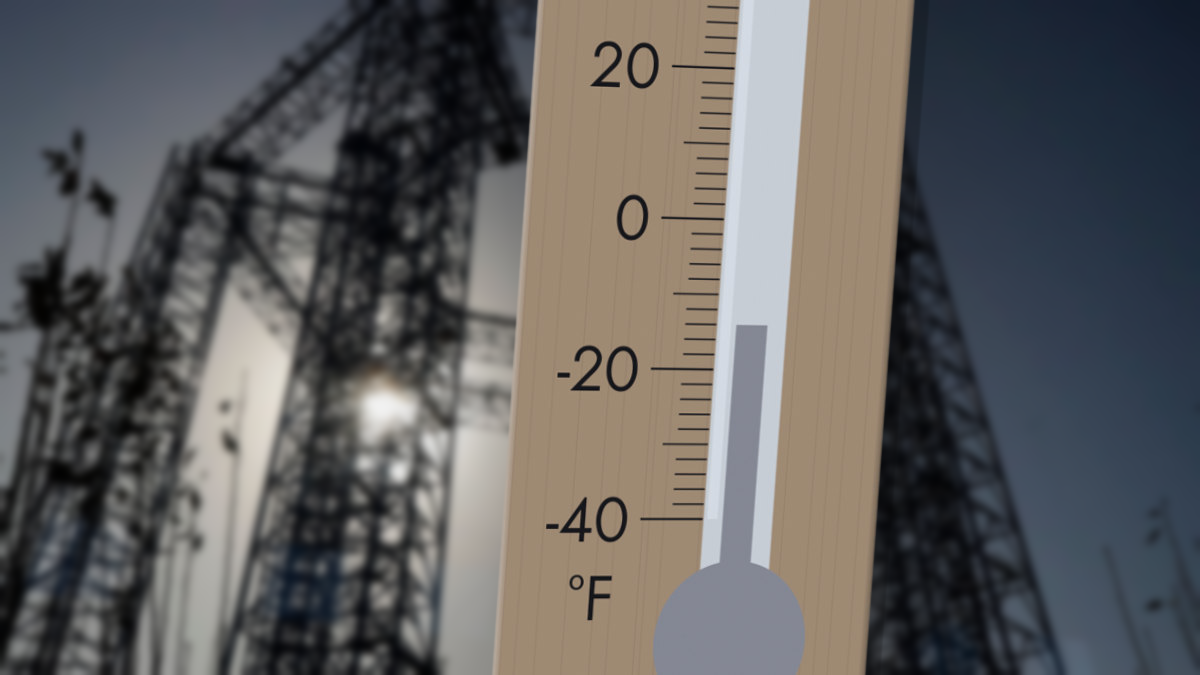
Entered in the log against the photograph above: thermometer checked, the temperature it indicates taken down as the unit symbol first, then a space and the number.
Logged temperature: °F -14
